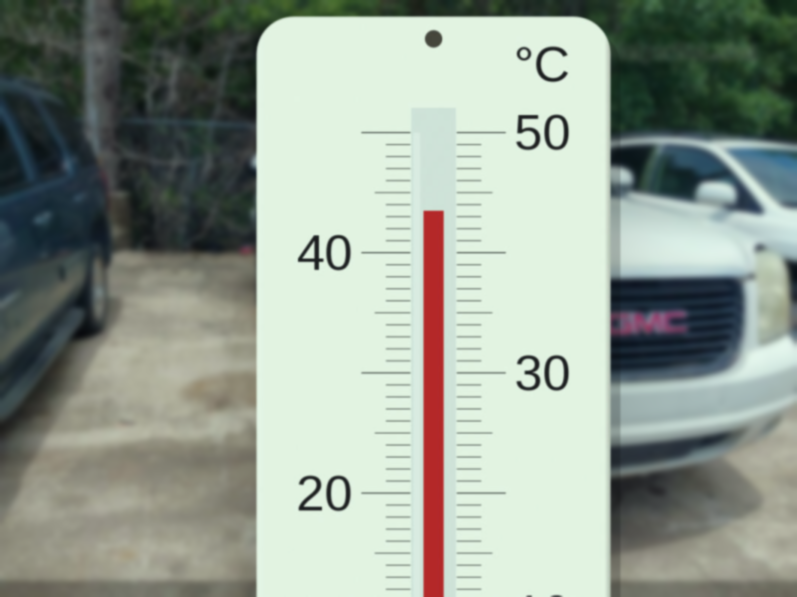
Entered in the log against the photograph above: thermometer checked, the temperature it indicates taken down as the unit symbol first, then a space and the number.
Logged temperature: °C 43.5
